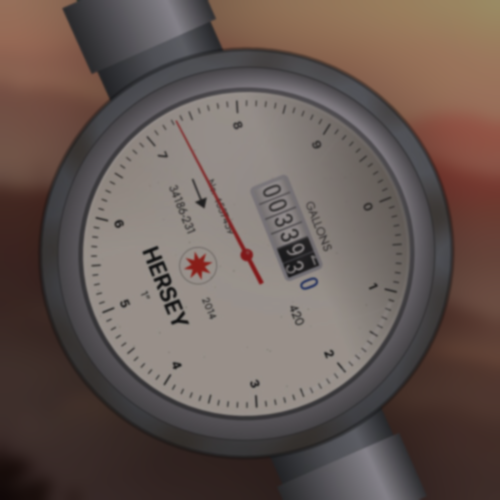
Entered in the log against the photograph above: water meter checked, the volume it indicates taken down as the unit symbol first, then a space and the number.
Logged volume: gal 33927.3
